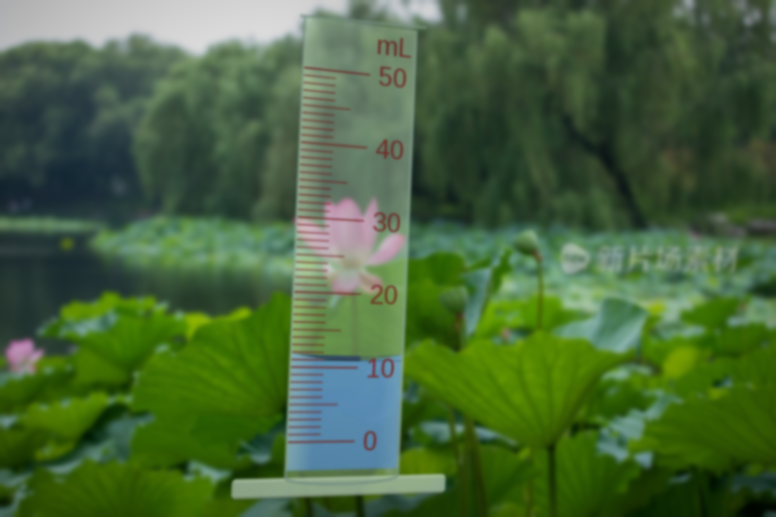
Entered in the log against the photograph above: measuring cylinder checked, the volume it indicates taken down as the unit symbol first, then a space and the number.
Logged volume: mL 11
